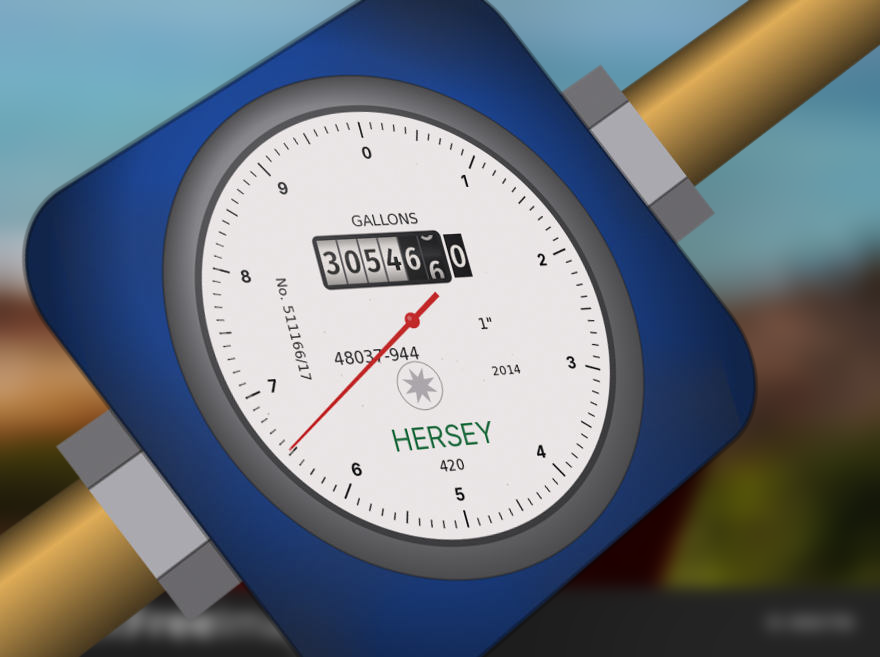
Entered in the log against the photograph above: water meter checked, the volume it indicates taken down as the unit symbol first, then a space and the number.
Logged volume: gal 3054656.5
